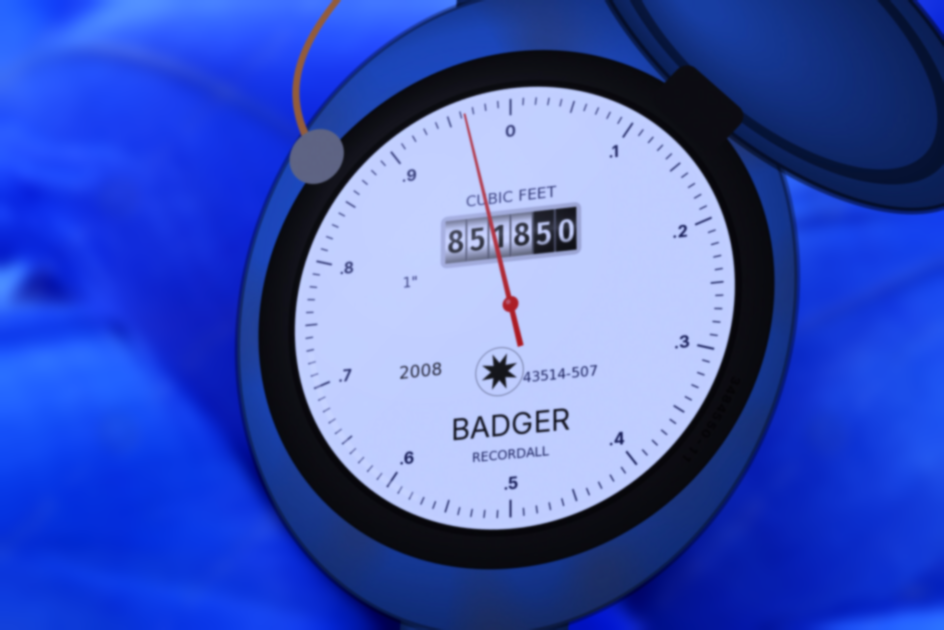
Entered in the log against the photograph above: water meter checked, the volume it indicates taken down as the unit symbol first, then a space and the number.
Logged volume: ft³ 851849.96
